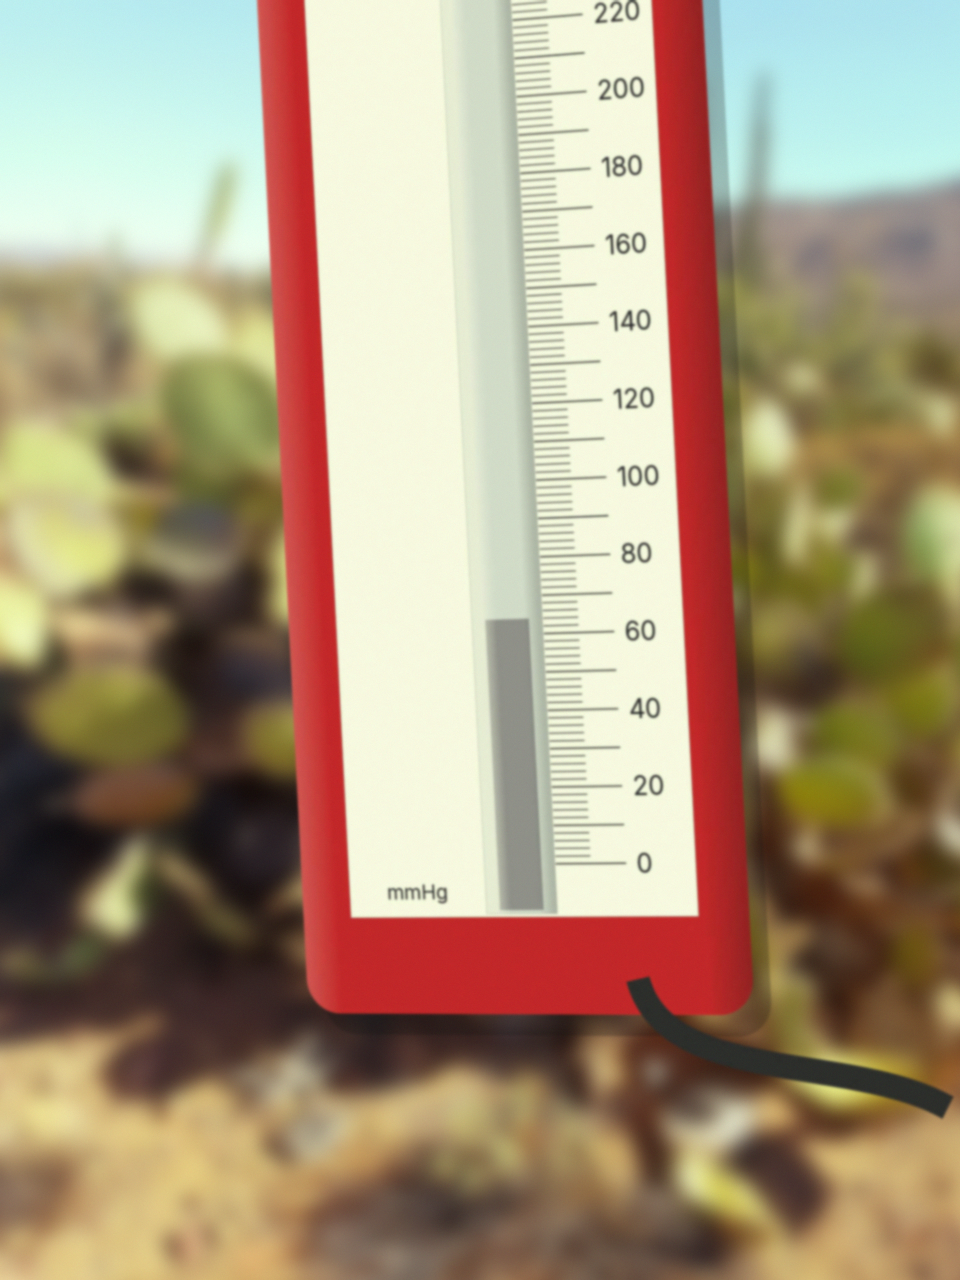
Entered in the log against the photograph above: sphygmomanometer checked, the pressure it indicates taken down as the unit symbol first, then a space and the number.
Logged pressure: mmHg 64
